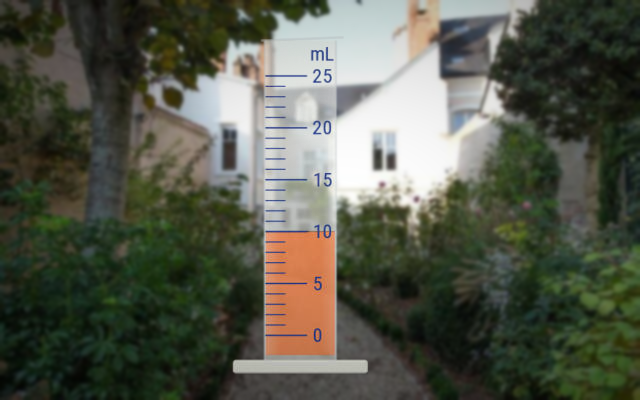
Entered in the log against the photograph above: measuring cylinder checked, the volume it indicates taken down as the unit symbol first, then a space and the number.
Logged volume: mL 10
